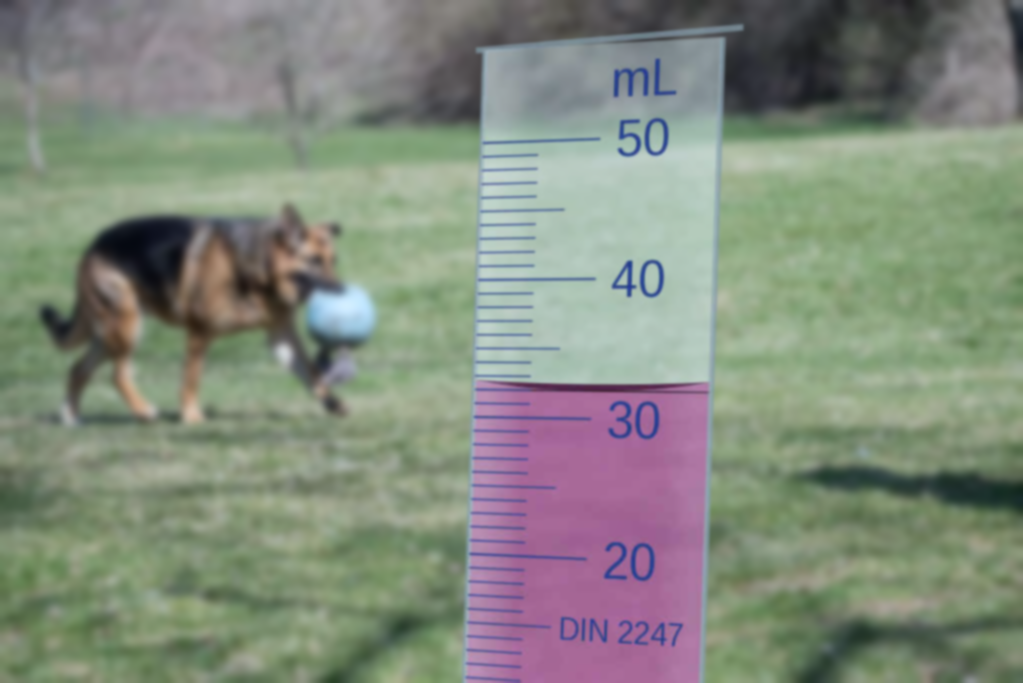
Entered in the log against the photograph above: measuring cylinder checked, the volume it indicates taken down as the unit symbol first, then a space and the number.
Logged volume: mL 32
